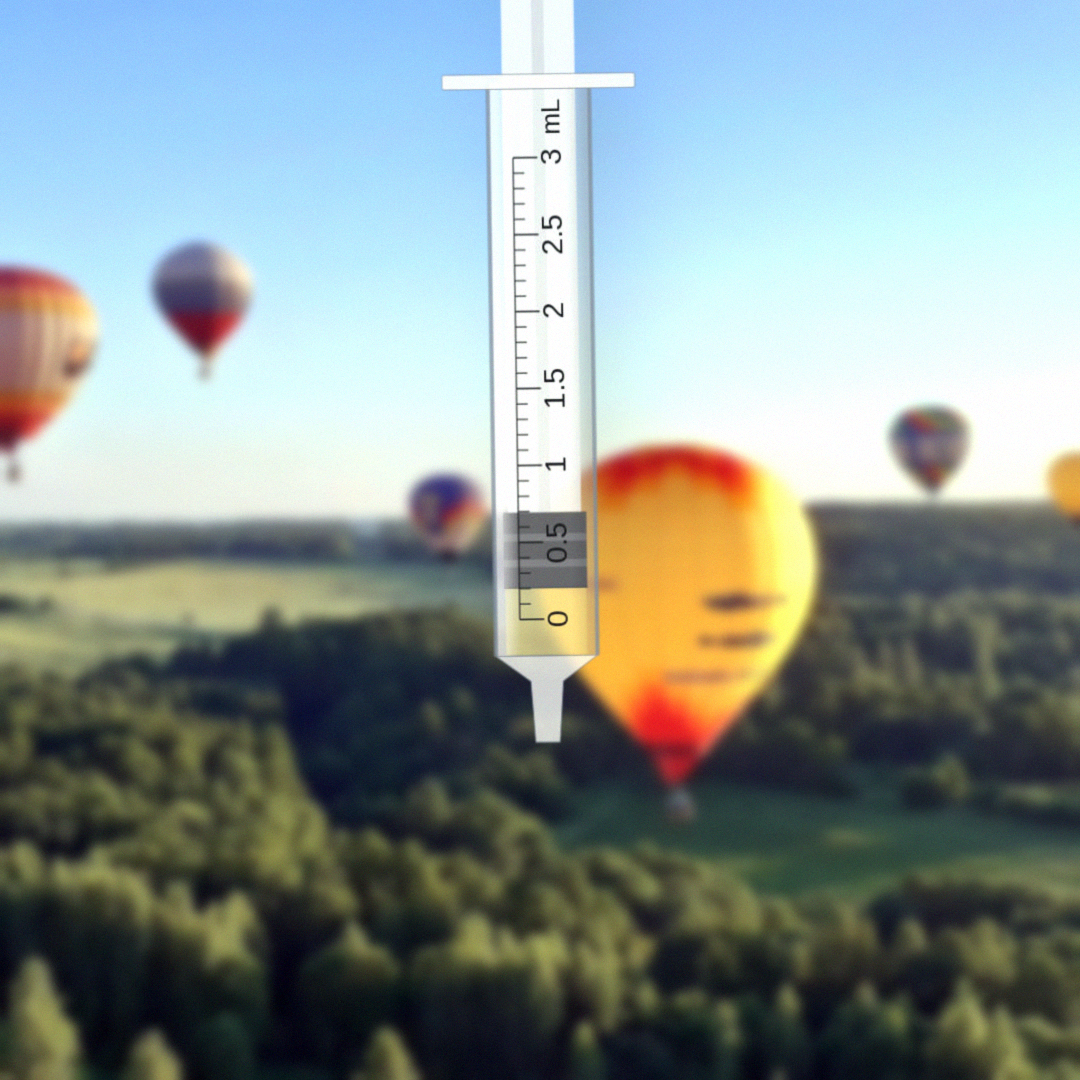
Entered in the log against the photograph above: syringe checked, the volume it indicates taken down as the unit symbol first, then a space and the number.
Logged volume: mL 0.2
